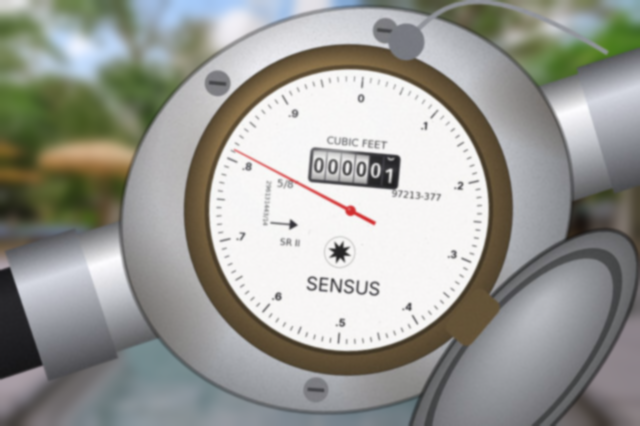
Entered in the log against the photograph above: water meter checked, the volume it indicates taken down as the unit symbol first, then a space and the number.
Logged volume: ft³ 0.81
